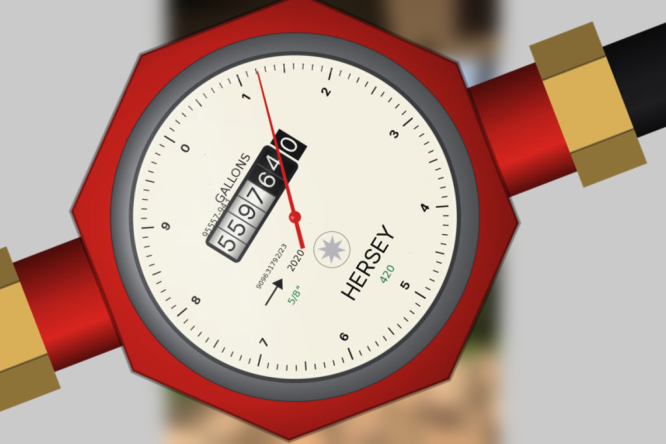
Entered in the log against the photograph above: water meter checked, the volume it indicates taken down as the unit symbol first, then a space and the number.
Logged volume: gal 5597641.2
